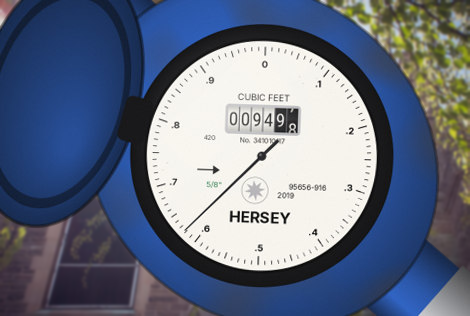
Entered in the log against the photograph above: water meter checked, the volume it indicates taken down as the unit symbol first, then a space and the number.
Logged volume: ft³ 9497.62
